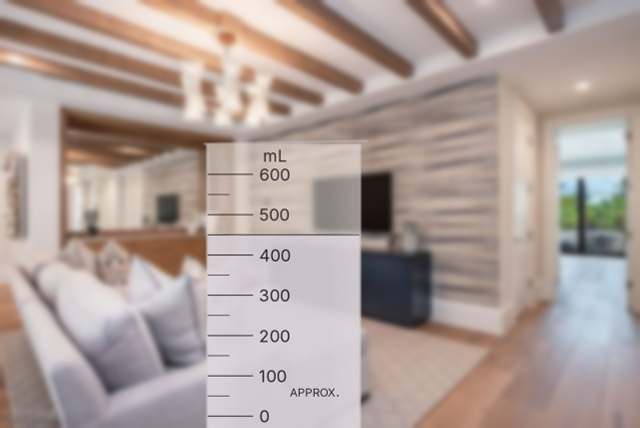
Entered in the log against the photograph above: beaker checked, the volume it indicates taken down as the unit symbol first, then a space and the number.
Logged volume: mL 450
